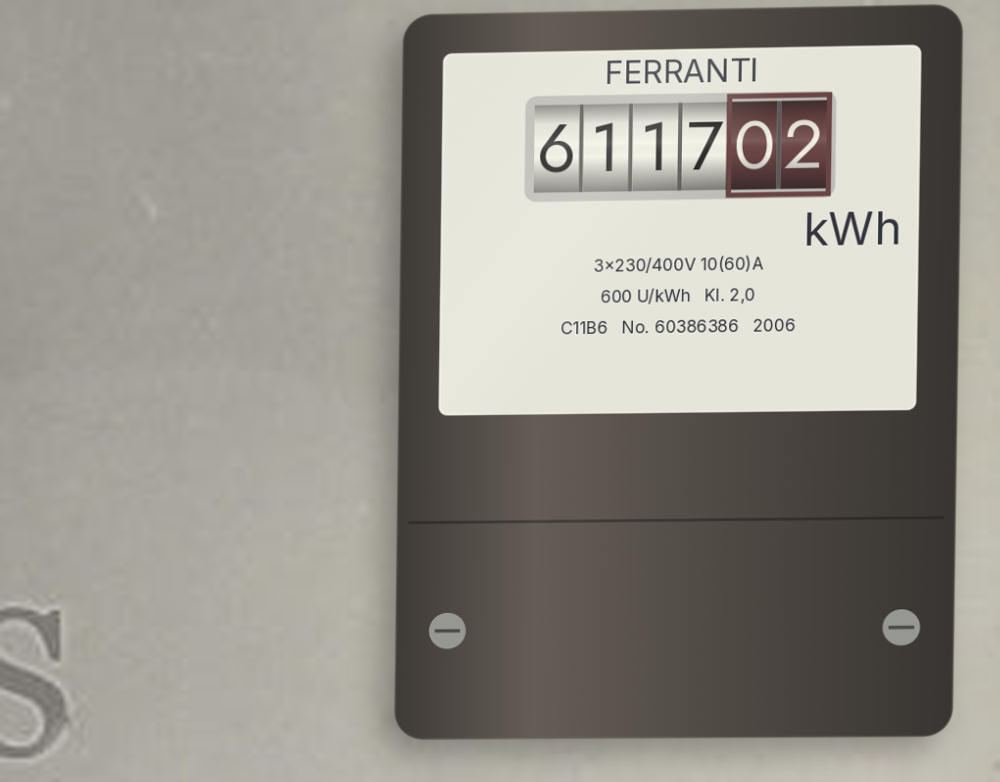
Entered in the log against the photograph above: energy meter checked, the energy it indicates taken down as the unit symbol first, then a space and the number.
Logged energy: kWh 6117.02
